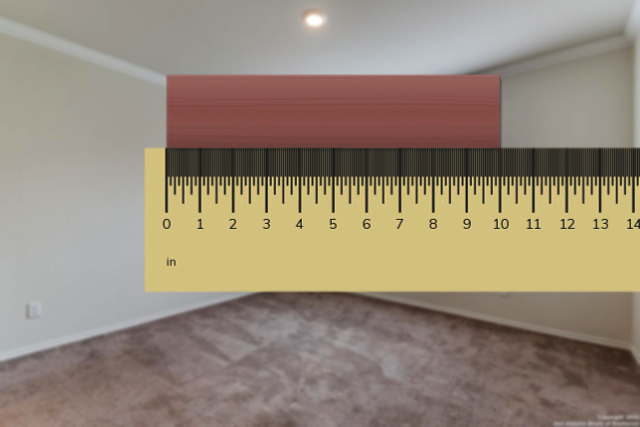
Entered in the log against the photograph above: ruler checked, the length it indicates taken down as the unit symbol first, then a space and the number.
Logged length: in 10
